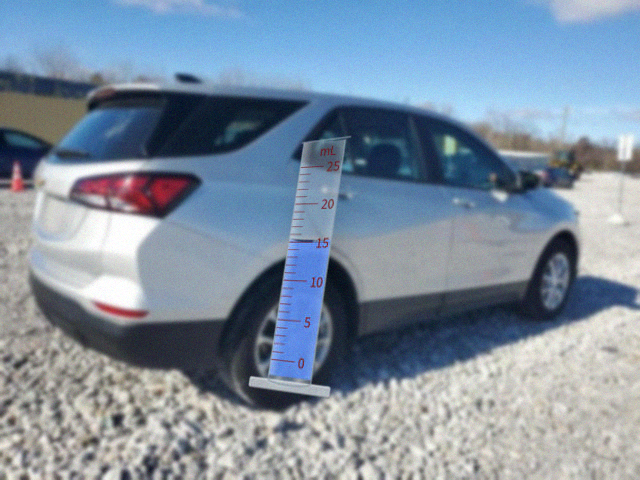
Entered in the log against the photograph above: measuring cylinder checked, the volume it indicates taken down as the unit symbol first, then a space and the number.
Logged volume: mL 15
